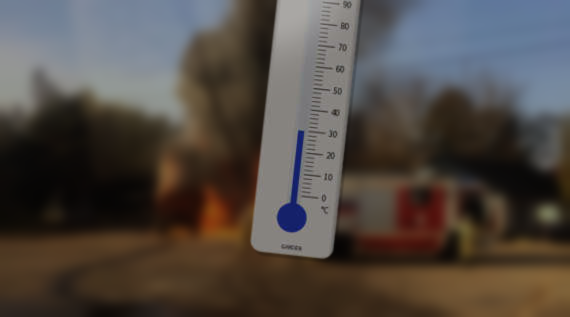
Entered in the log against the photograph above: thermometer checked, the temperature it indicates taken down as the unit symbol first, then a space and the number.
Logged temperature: °C 30
